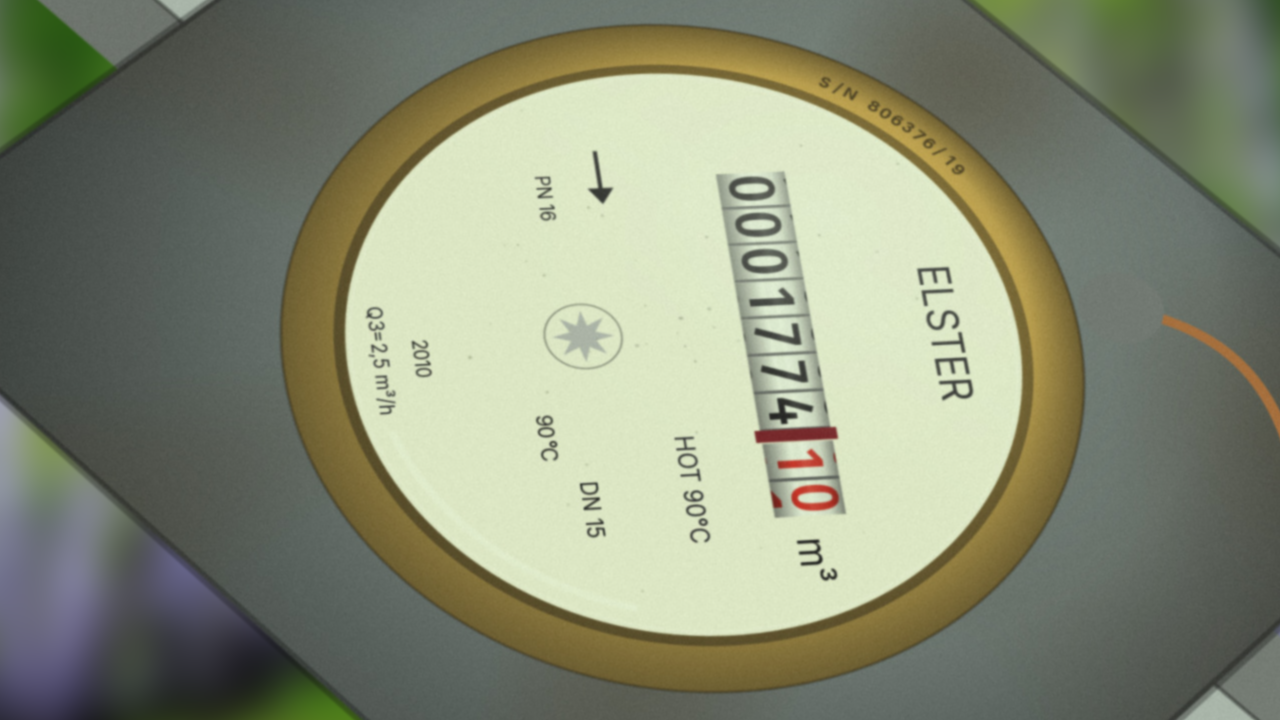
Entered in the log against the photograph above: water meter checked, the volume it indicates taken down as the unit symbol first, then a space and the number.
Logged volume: m³ 1774.10
